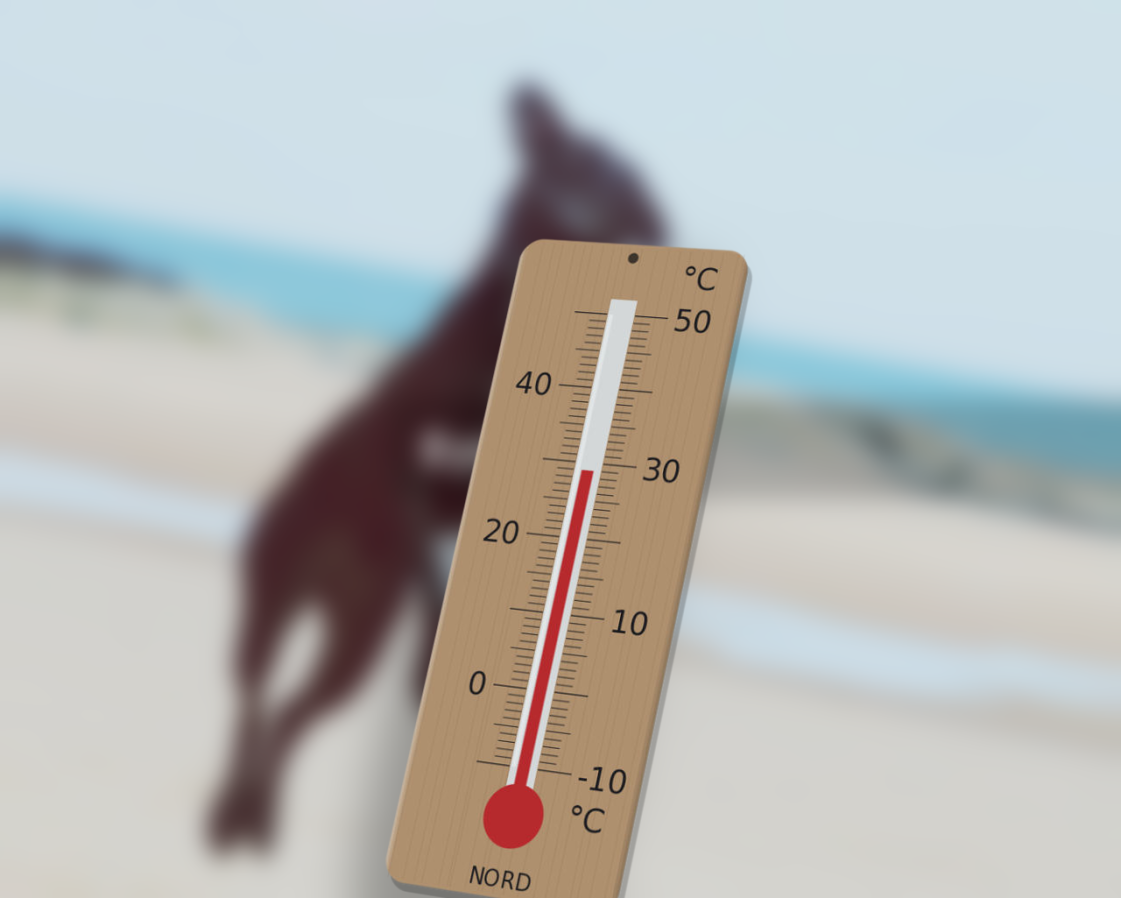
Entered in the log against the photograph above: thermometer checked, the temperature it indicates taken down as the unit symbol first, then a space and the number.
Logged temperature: °C 29
